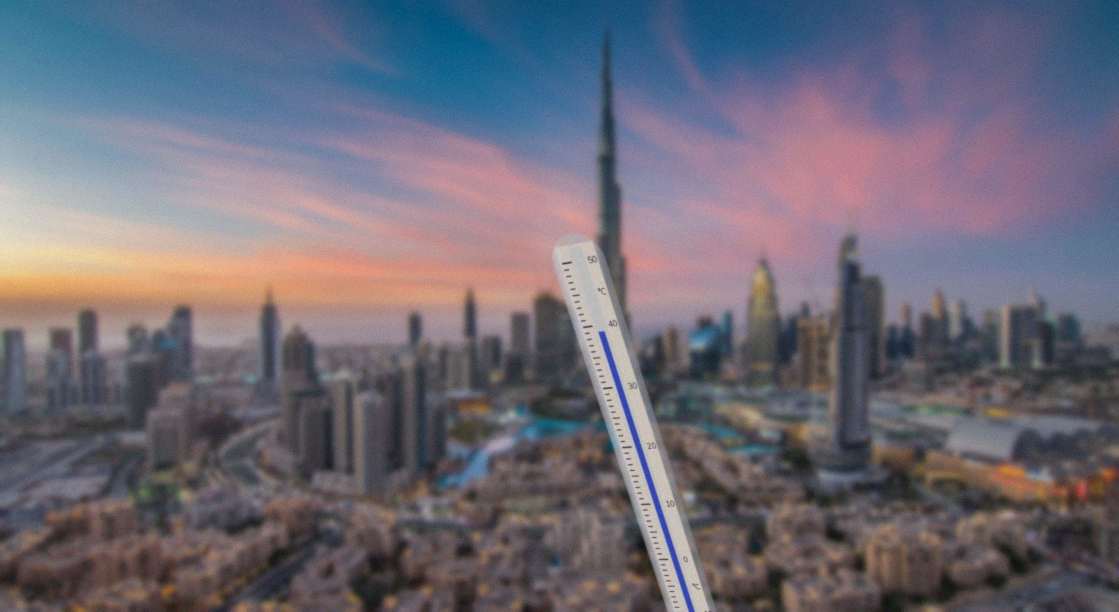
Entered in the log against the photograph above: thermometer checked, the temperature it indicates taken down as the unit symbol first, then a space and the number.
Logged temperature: °C 39
